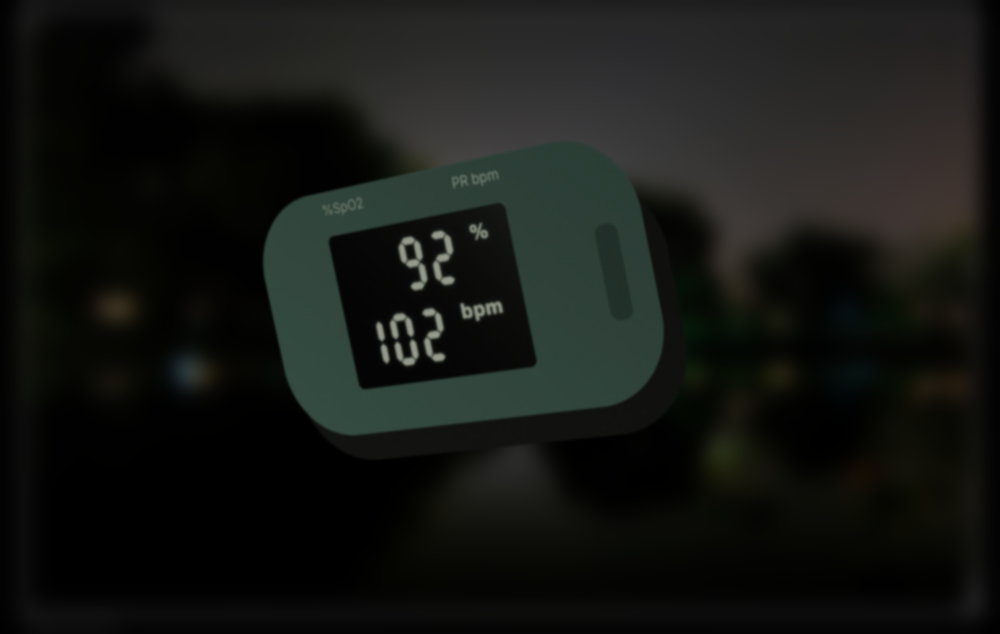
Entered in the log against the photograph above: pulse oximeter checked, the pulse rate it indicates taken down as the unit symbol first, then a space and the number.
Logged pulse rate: bpm 102
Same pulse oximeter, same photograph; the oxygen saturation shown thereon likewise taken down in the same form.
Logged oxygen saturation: % 92
